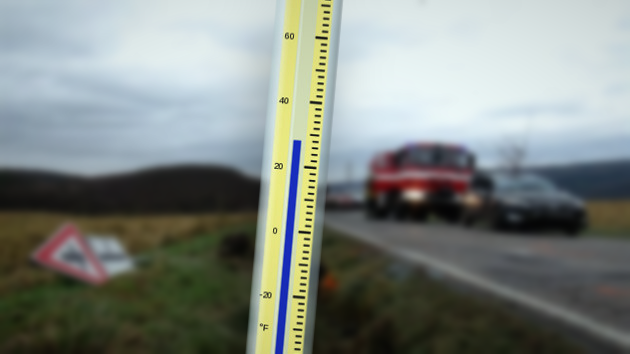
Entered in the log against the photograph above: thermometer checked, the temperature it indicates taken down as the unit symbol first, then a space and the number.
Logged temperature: °F 28
